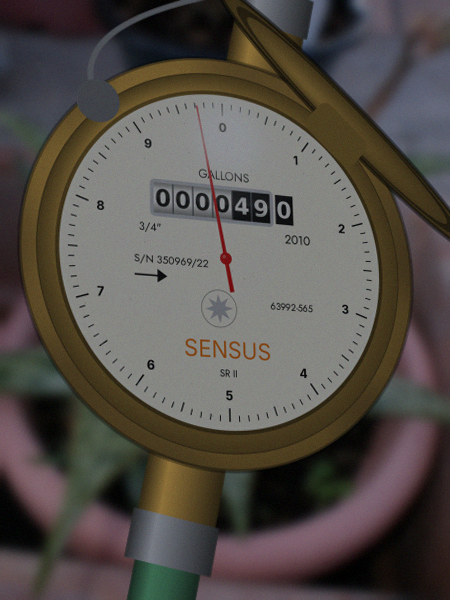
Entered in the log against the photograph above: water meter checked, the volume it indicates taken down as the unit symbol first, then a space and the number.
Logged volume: gal 489.7
